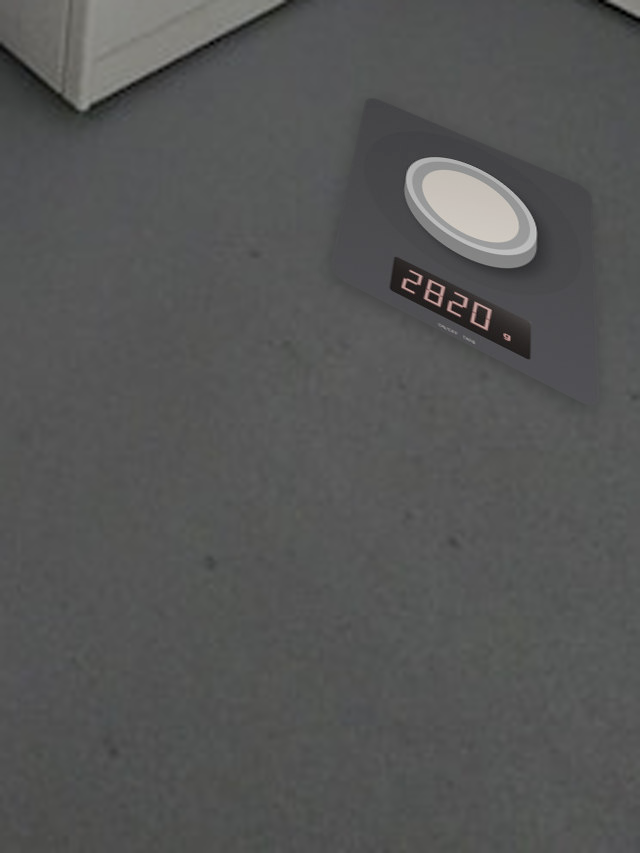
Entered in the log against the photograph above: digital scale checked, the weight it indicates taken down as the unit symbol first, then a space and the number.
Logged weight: g 2820
